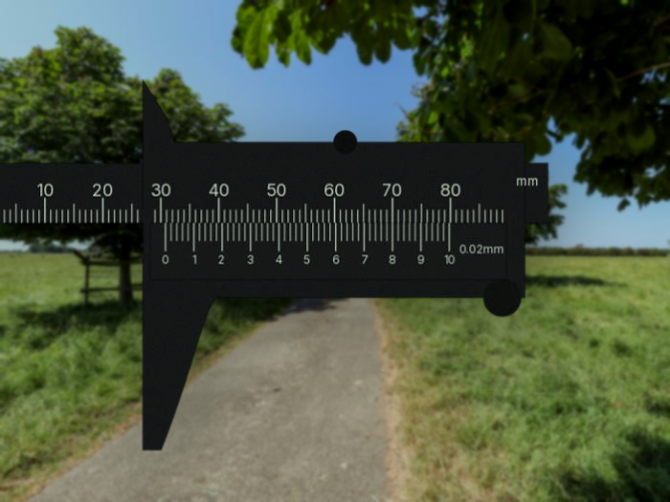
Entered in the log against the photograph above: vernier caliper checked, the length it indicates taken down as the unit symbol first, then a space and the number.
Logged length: mm 30.8
